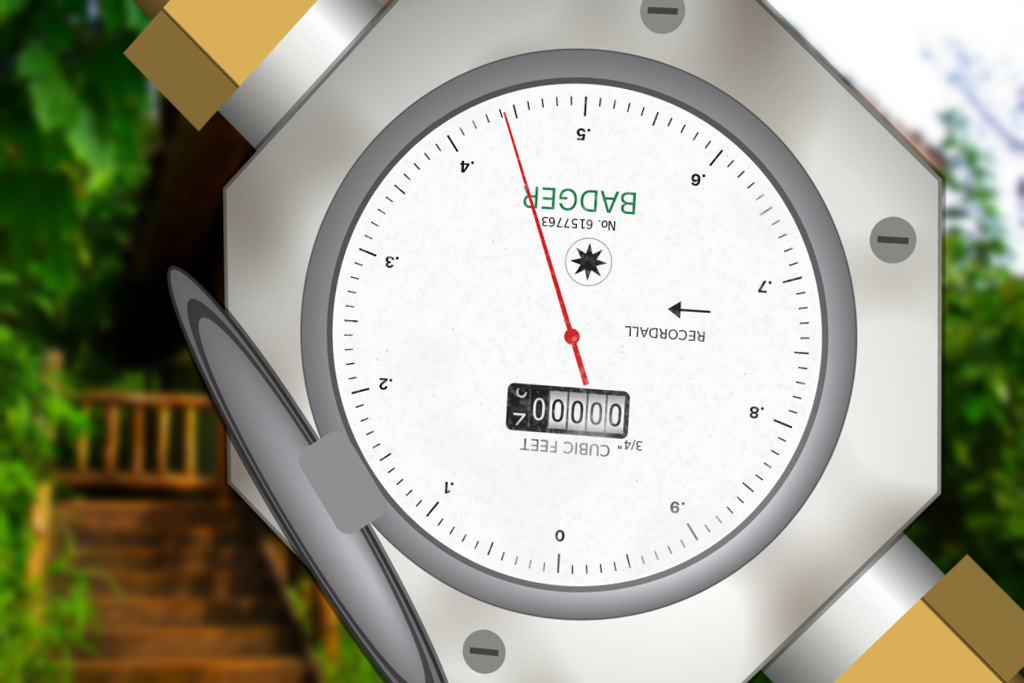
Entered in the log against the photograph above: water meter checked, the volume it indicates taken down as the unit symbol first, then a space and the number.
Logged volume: ft³ 2.44
